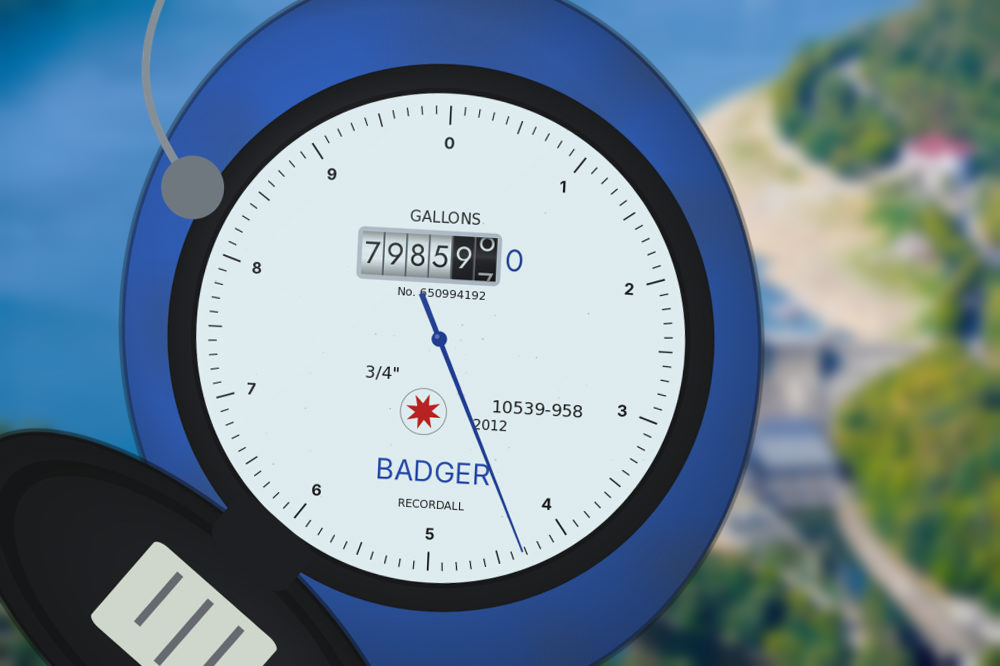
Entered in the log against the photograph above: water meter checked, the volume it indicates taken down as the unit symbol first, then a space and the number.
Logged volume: gal 7985964.3
